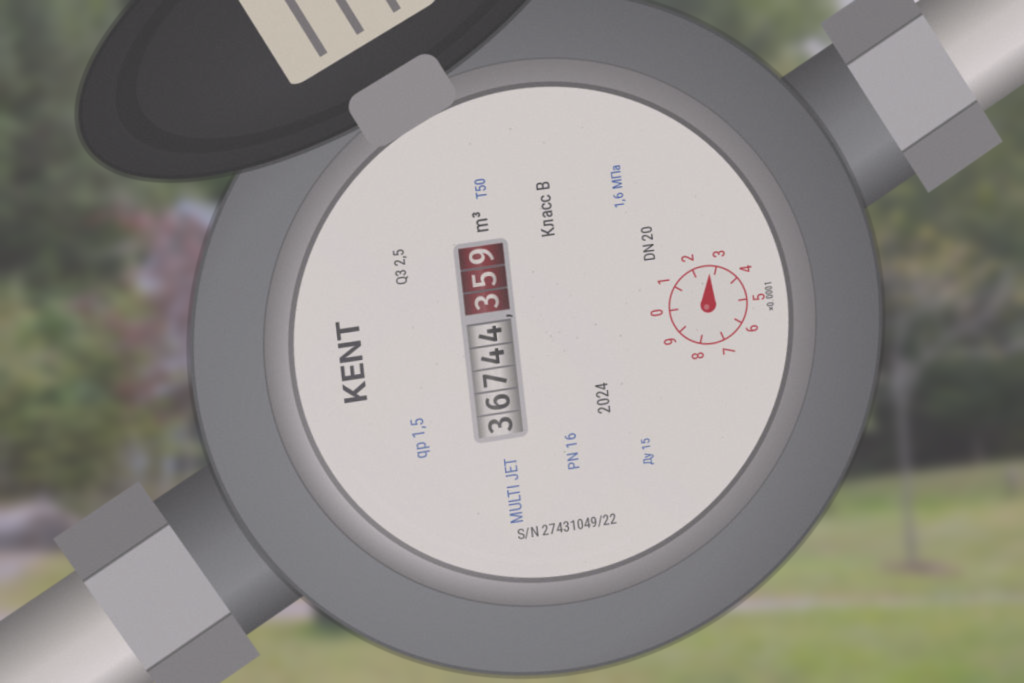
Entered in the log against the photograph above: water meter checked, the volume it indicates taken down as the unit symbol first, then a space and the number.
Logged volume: m³ 36744.3592
